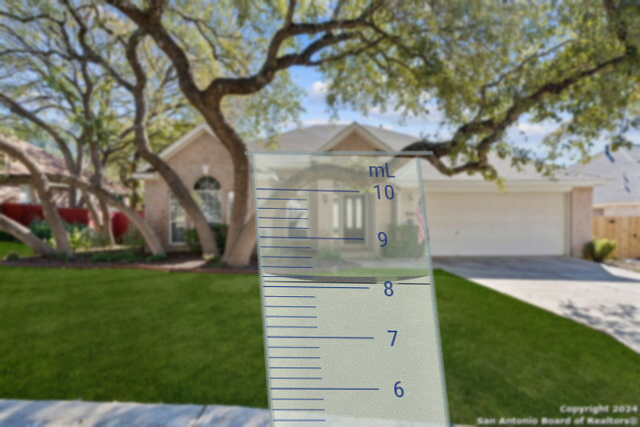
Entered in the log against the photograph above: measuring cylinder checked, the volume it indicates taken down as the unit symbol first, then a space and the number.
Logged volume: mL 8.1
